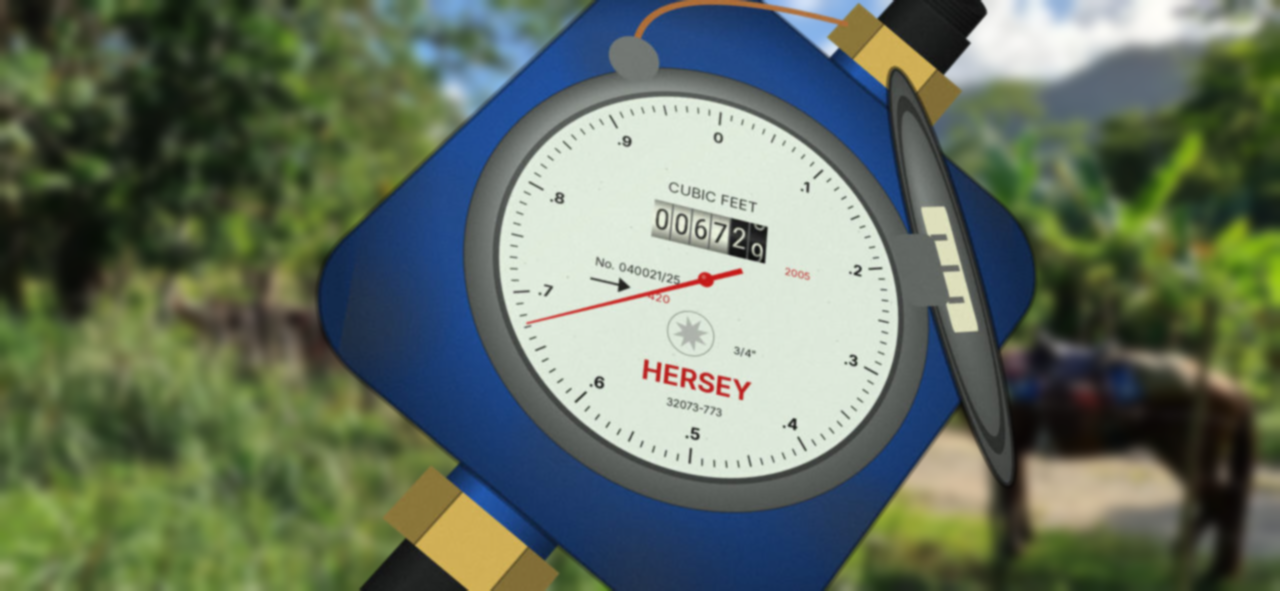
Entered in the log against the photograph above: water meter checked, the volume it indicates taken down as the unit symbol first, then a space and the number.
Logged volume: ft³ 6728.67
